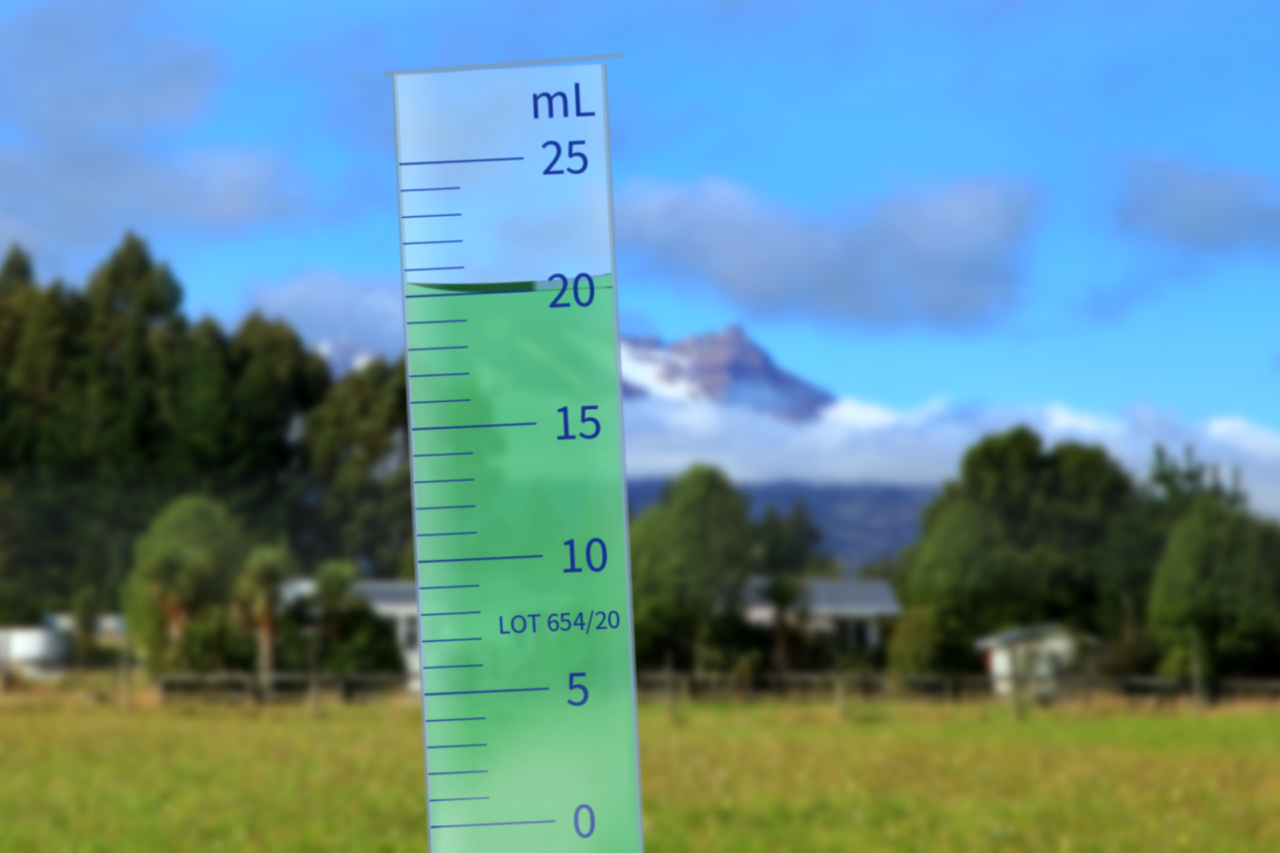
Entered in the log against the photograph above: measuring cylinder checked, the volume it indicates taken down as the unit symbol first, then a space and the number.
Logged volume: mL 20
